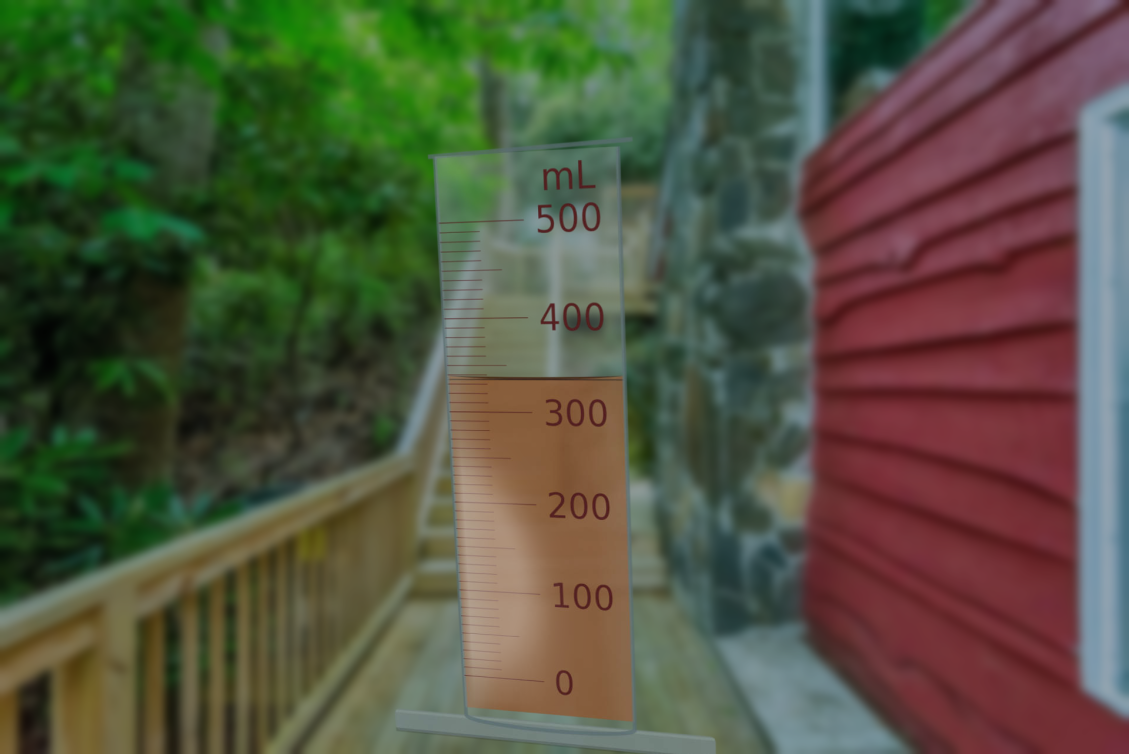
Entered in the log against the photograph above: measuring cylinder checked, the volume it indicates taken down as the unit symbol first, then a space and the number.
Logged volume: mL 335
